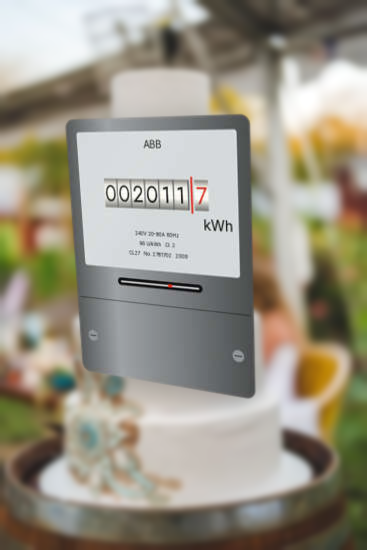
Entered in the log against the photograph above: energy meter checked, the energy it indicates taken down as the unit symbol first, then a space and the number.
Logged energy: kWh 2011.7
